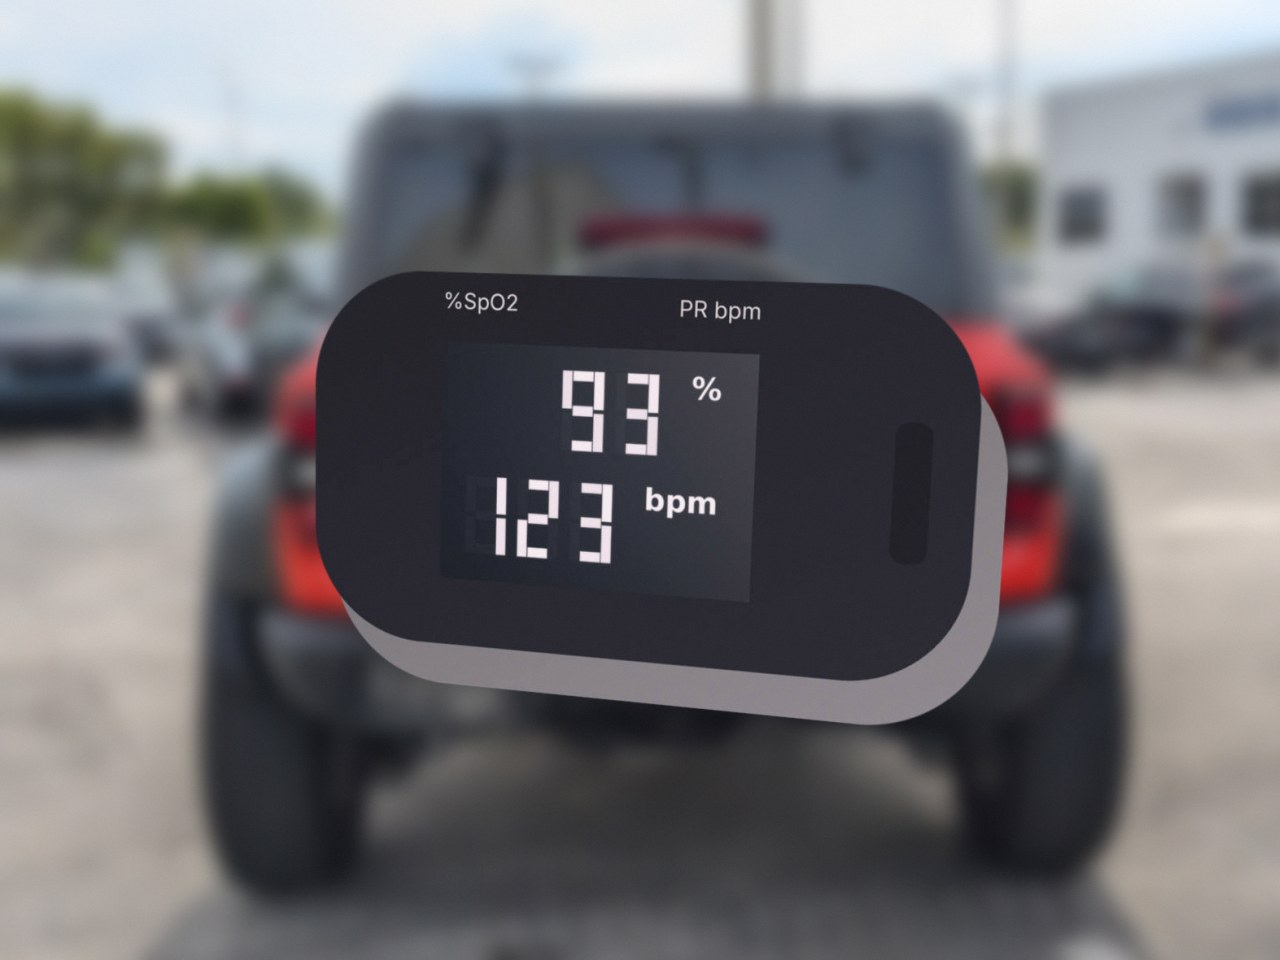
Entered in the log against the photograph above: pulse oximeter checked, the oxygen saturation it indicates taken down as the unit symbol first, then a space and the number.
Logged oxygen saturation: % 93
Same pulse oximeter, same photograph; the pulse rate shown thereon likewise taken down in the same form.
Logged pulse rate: bpm 123
